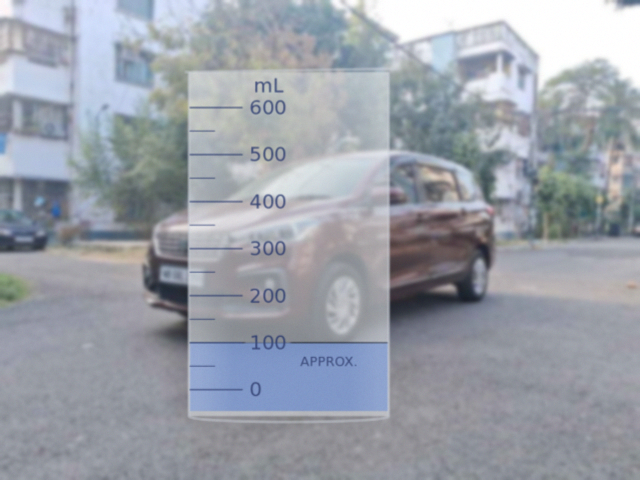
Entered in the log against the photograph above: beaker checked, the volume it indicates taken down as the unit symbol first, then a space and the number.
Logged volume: mL 100
